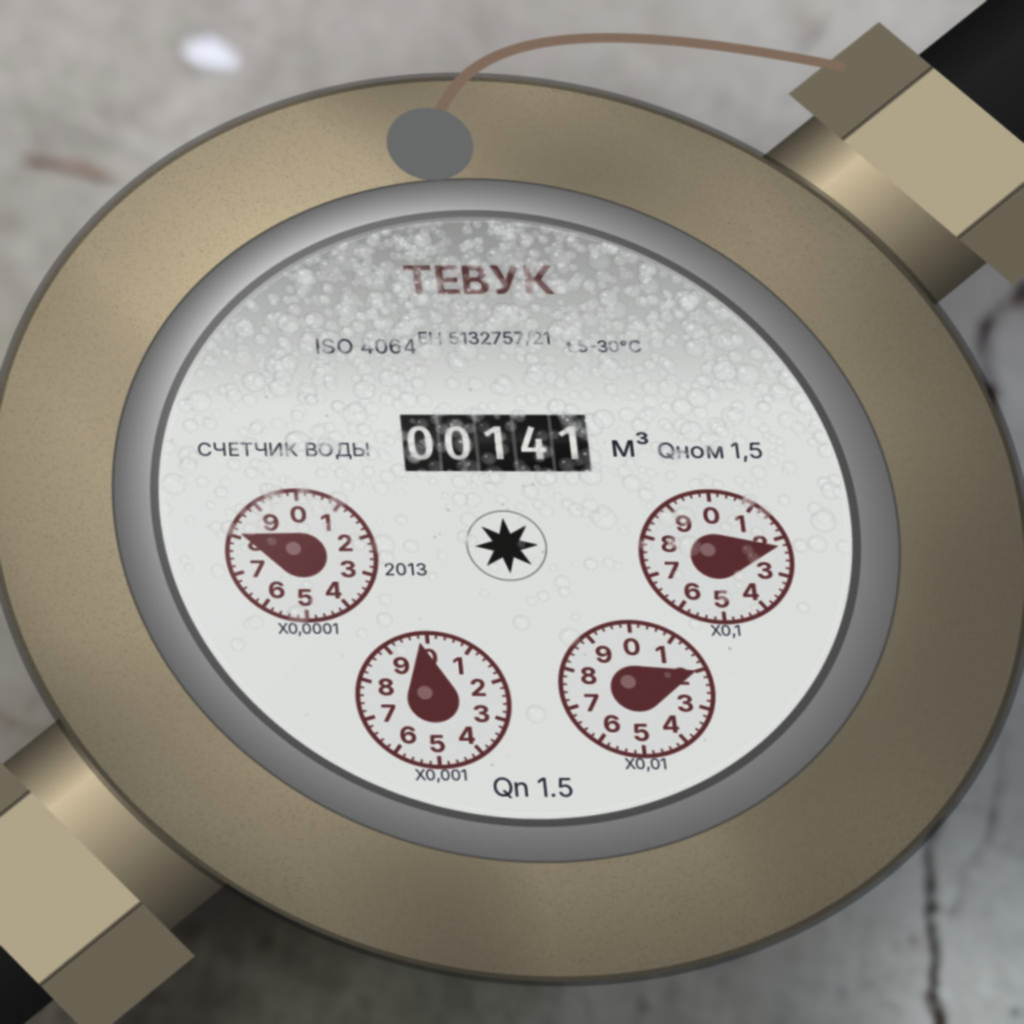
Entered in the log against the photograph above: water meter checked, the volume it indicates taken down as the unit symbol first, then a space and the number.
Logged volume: m³ 141.2198
